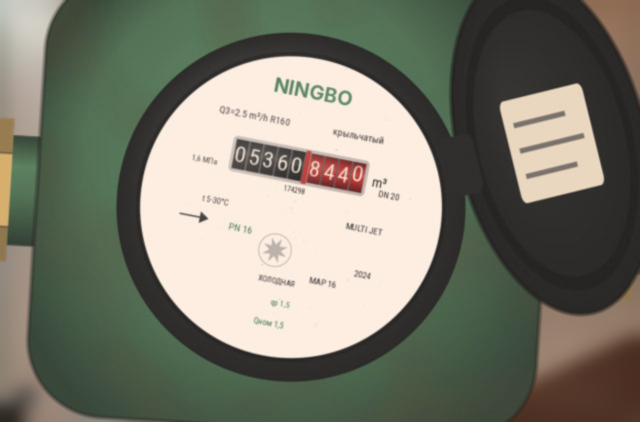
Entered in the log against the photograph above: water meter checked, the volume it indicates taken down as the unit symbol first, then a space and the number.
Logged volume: m³ 5360.8440
